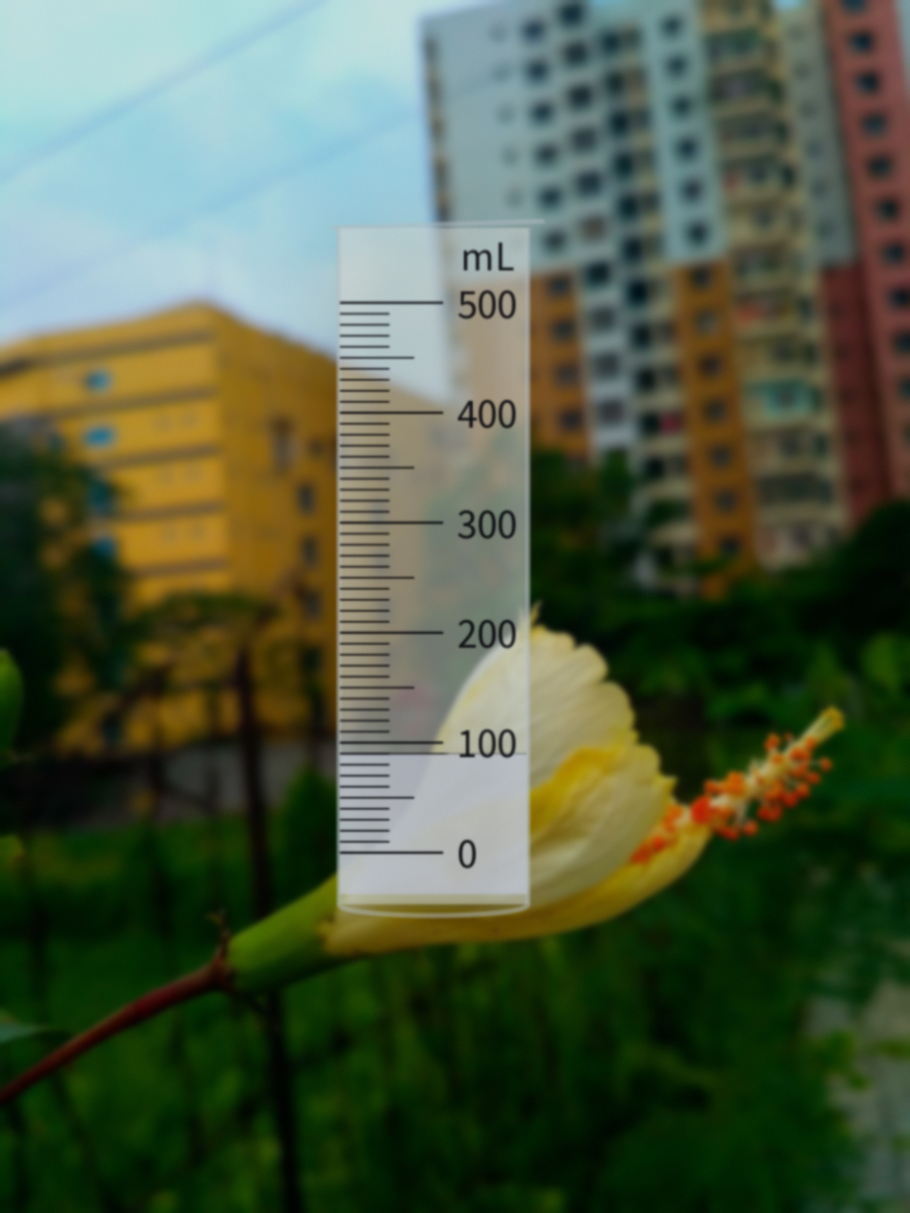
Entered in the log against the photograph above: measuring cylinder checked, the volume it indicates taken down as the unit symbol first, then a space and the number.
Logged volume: mL 90
